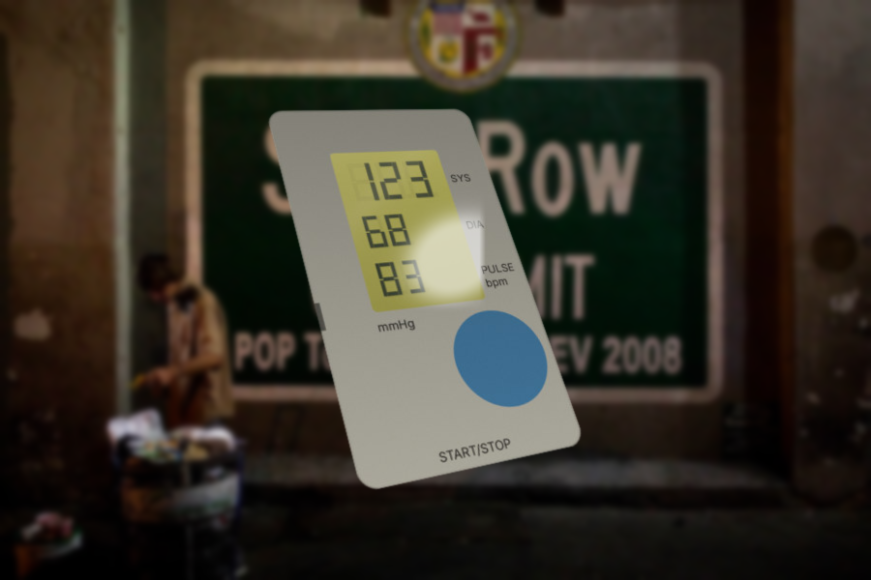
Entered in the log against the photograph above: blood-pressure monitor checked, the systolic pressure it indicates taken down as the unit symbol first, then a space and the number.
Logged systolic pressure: mmHg 123
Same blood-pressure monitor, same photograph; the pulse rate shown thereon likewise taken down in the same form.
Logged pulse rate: bpm 83
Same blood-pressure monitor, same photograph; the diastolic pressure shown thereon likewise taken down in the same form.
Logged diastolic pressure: mmHg 68
